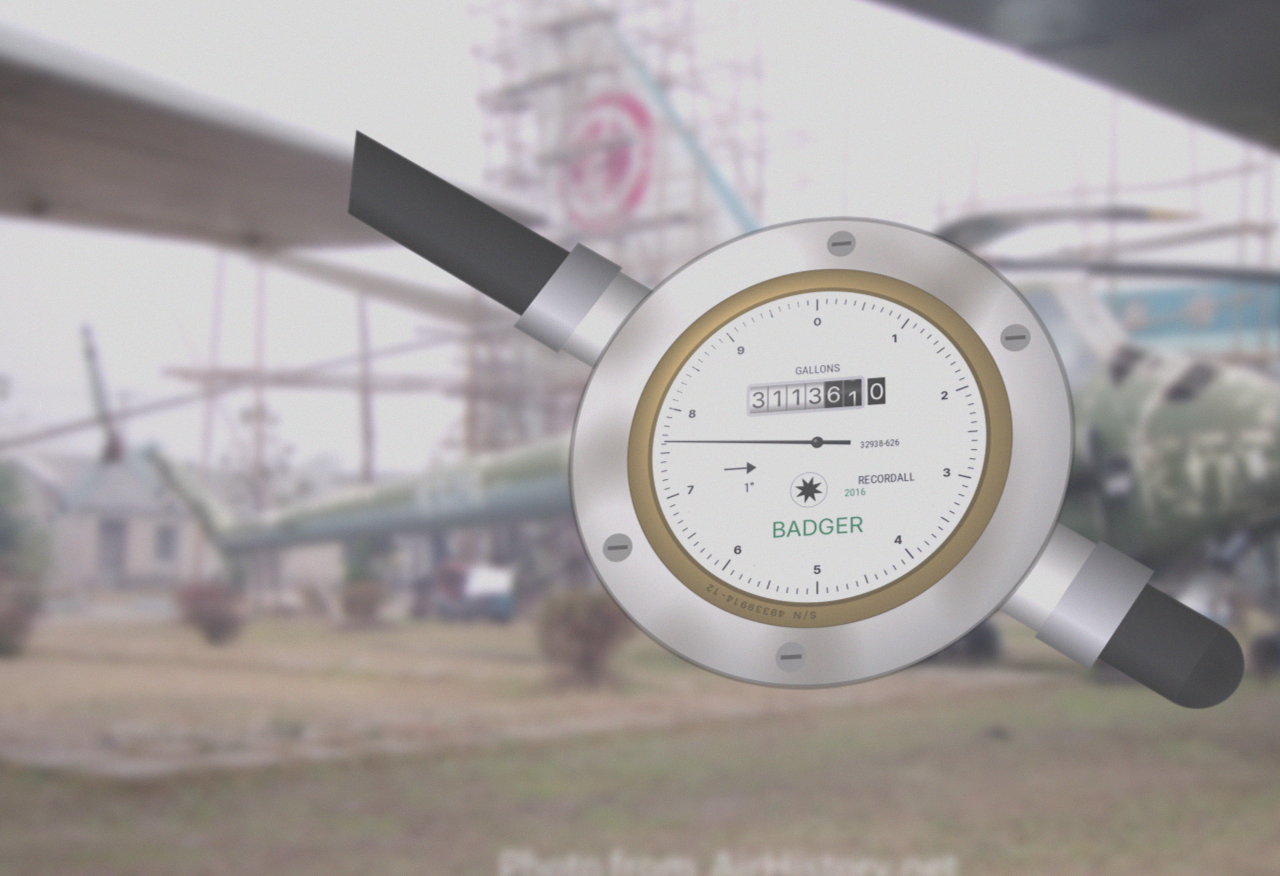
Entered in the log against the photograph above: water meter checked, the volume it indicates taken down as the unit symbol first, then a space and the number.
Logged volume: gal 3113607.6
